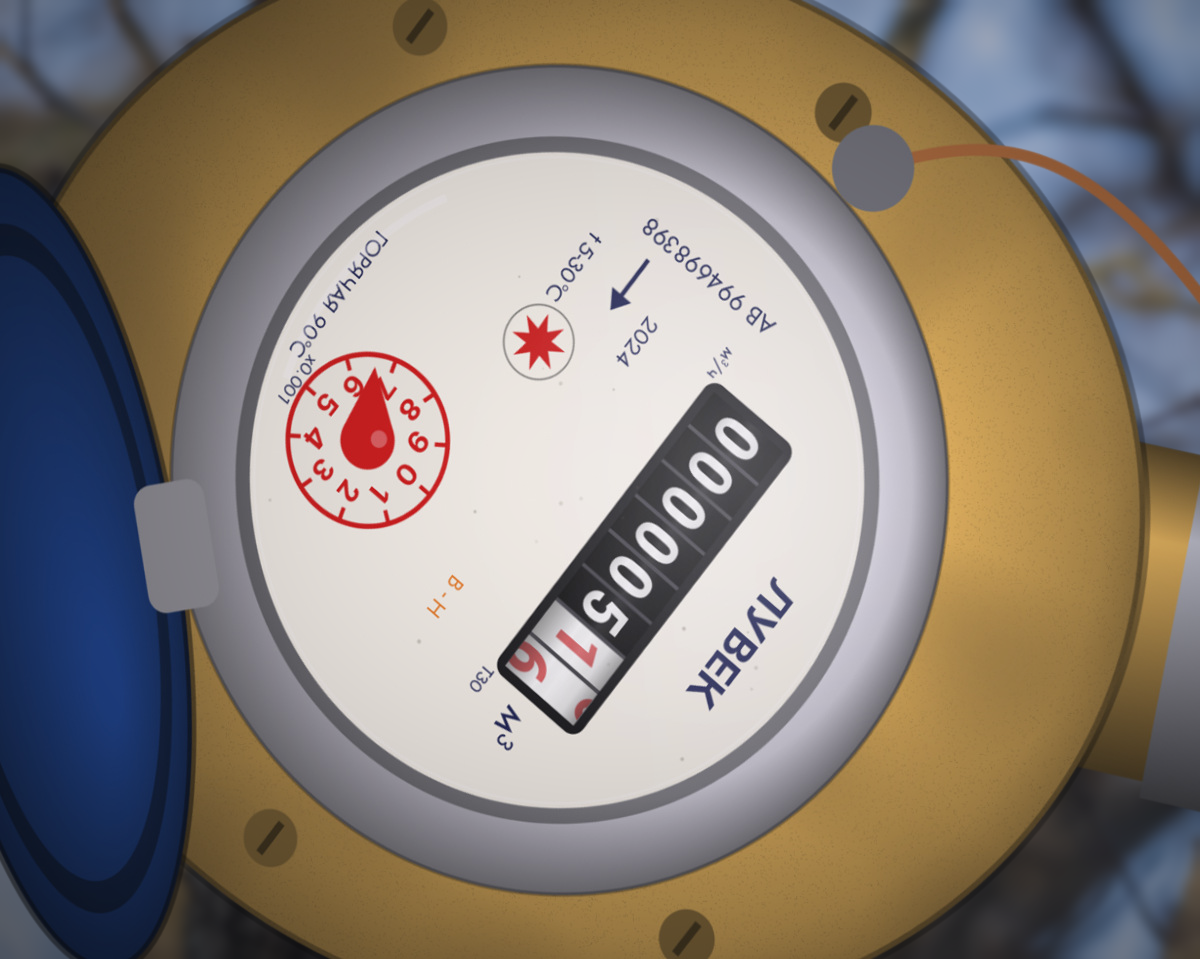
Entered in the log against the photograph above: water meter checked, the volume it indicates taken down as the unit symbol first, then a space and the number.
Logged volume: m³ 5.156
